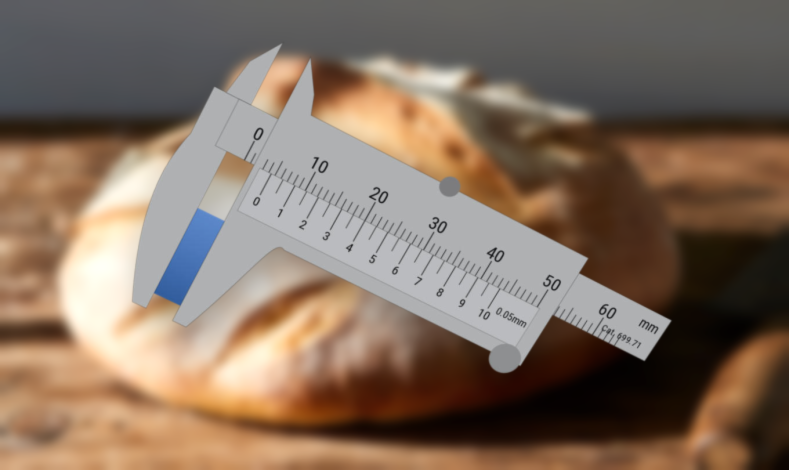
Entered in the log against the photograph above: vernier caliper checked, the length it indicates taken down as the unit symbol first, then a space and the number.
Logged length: mm 4.4
